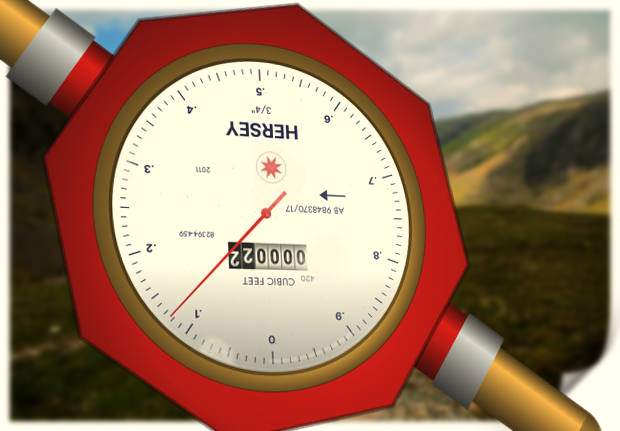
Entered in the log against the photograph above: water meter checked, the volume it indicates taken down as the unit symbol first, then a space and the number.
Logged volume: ft³ 22.12
